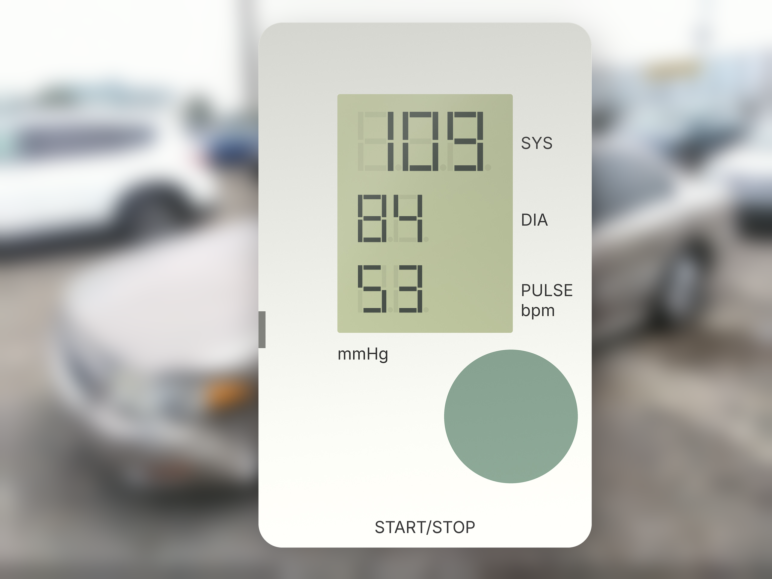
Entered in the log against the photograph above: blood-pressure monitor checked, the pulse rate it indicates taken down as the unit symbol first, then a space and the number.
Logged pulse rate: bpm 53
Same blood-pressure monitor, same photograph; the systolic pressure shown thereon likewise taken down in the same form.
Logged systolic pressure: mmHg 109
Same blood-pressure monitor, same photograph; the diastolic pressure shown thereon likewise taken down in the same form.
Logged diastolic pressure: mmHg 84
